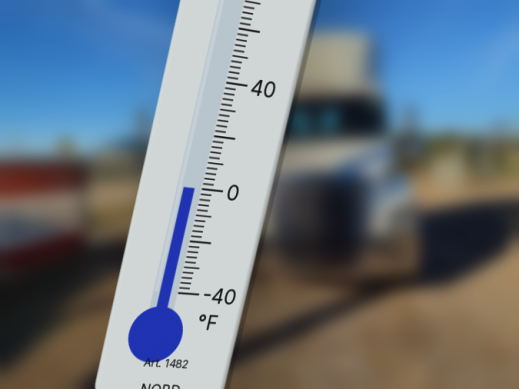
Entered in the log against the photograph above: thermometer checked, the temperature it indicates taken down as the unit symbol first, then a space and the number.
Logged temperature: °F 0
